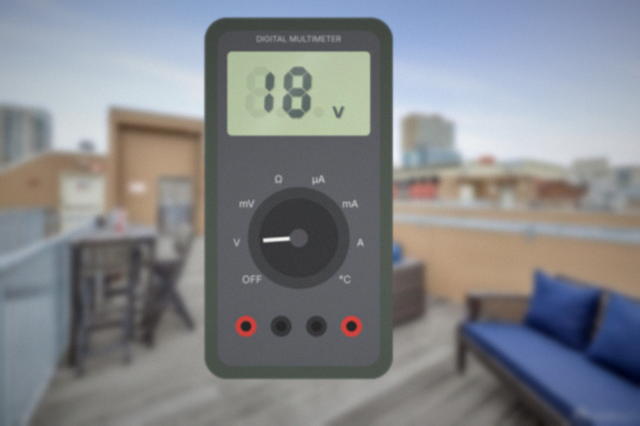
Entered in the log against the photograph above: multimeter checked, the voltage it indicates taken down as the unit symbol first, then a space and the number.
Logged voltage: V 18
